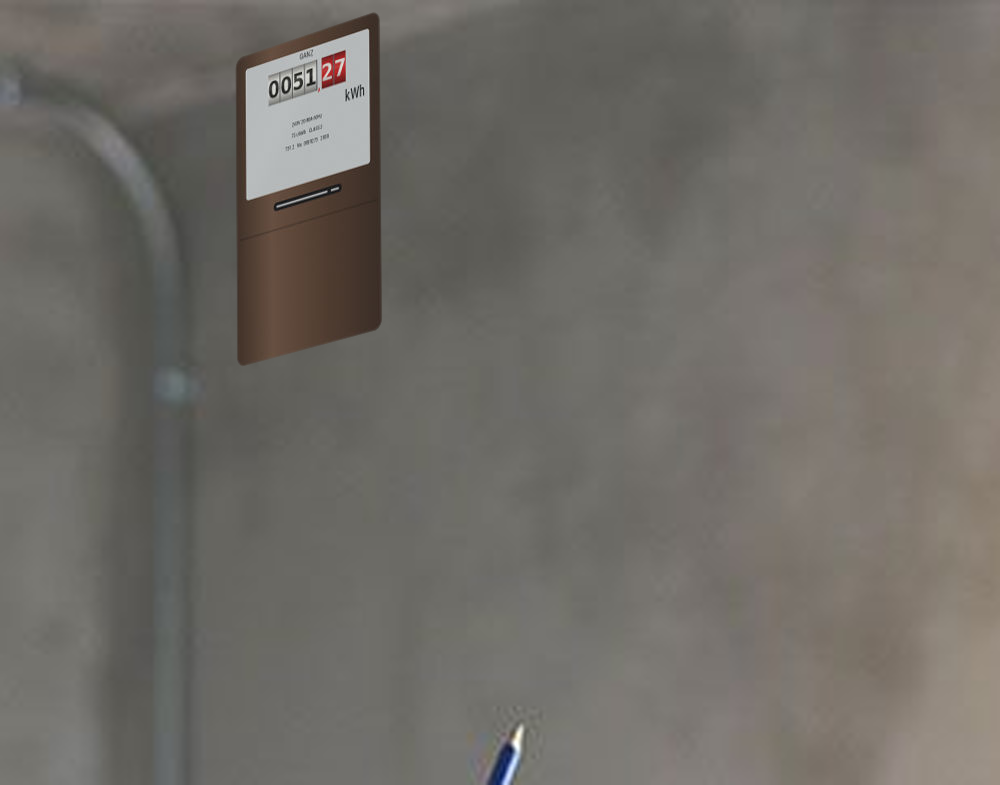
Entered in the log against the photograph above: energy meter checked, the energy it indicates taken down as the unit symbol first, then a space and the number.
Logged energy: kWh 51.27
